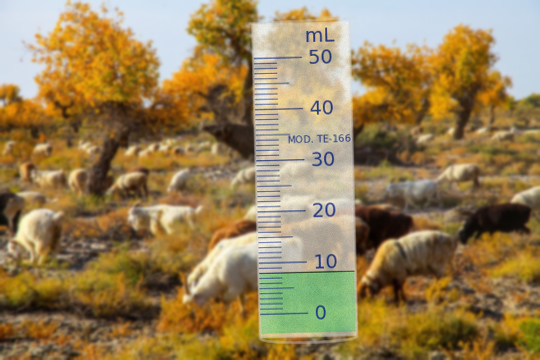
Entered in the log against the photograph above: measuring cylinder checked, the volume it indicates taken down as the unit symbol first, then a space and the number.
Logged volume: mL 8
